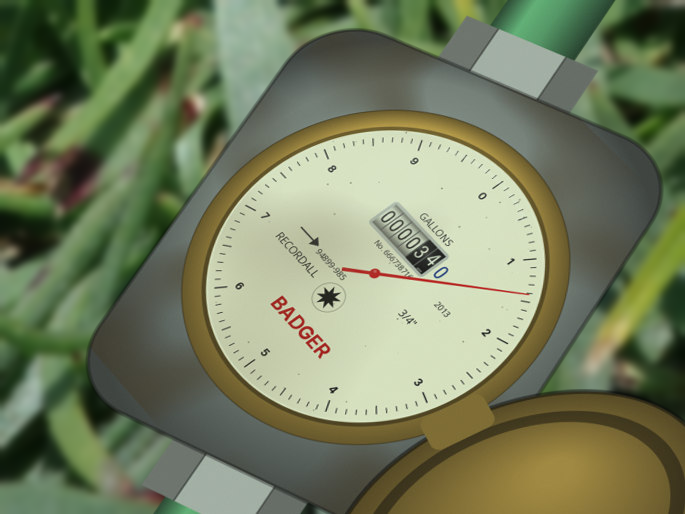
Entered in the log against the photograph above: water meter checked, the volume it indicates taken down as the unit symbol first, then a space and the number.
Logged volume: gal 341.4
